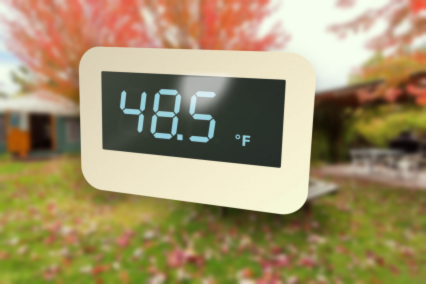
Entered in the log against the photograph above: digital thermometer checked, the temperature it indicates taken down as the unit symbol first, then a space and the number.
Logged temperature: °F 48.5
